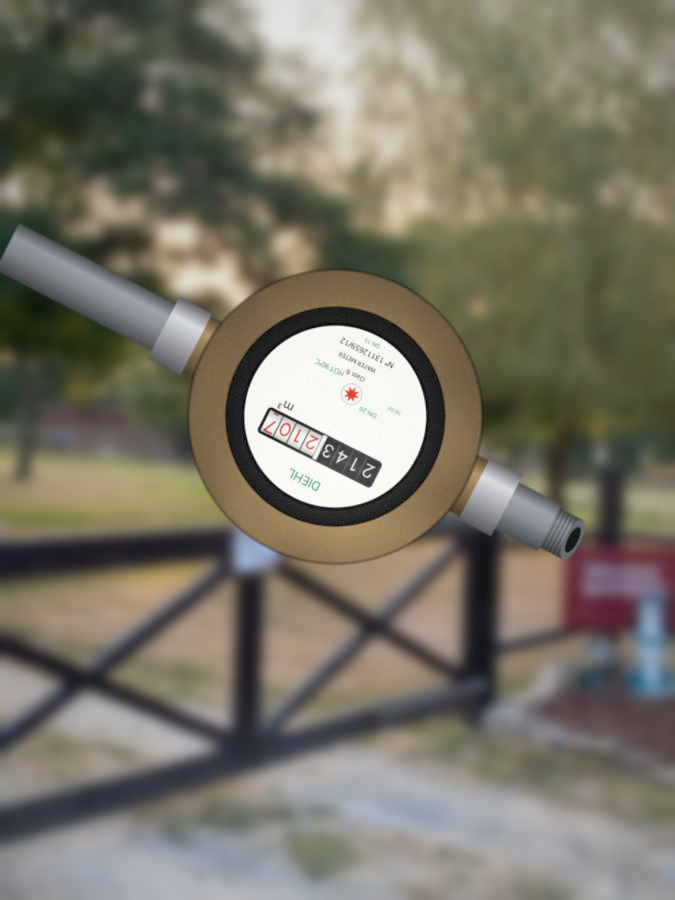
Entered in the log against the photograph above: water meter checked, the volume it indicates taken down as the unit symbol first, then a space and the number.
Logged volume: m³ 2143.2107
